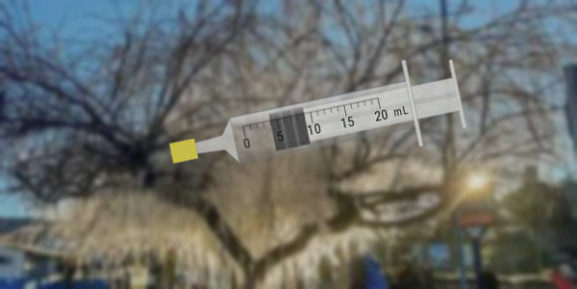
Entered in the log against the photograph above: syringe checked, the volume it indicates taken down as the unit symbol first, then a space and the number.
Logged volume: mL 4
